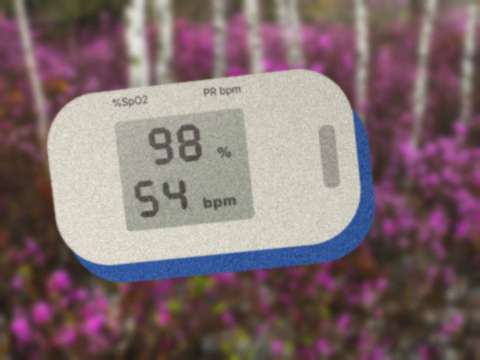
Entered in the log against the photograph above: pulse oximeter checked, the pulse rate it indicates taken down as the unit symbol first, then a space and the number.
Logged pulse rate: bpm 54
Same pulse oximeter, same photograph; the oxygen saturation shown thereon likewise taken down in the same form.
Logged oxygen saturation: % 98
